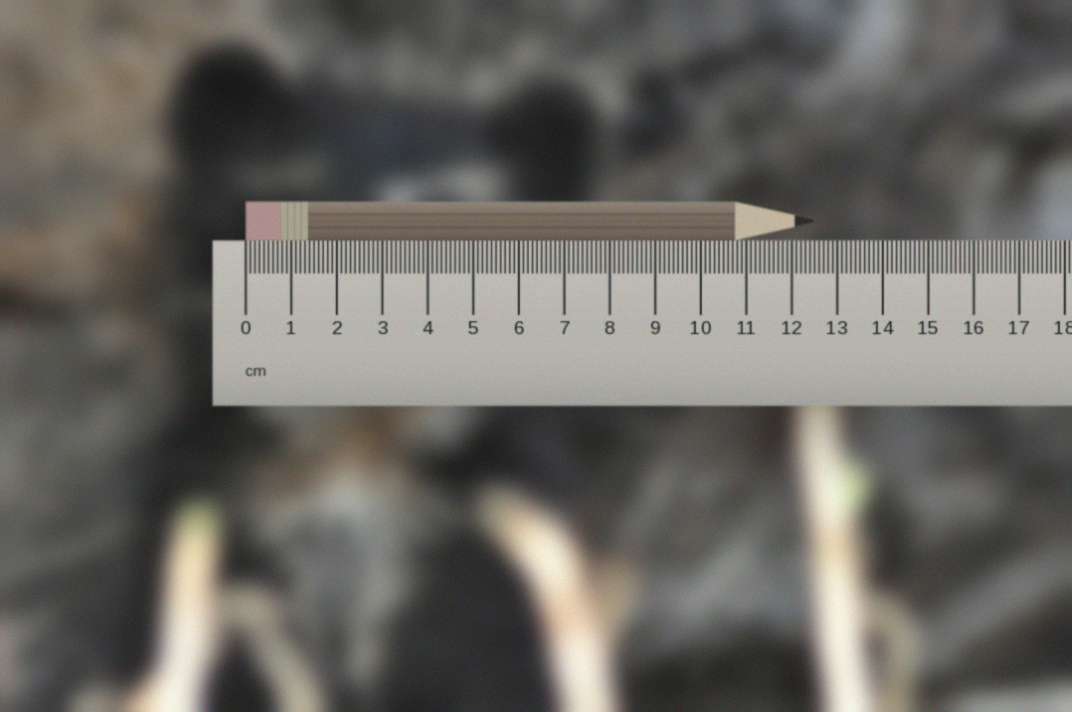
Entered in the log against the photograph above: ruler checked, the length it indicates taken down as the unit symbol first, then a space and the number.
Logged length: cm 12.5
